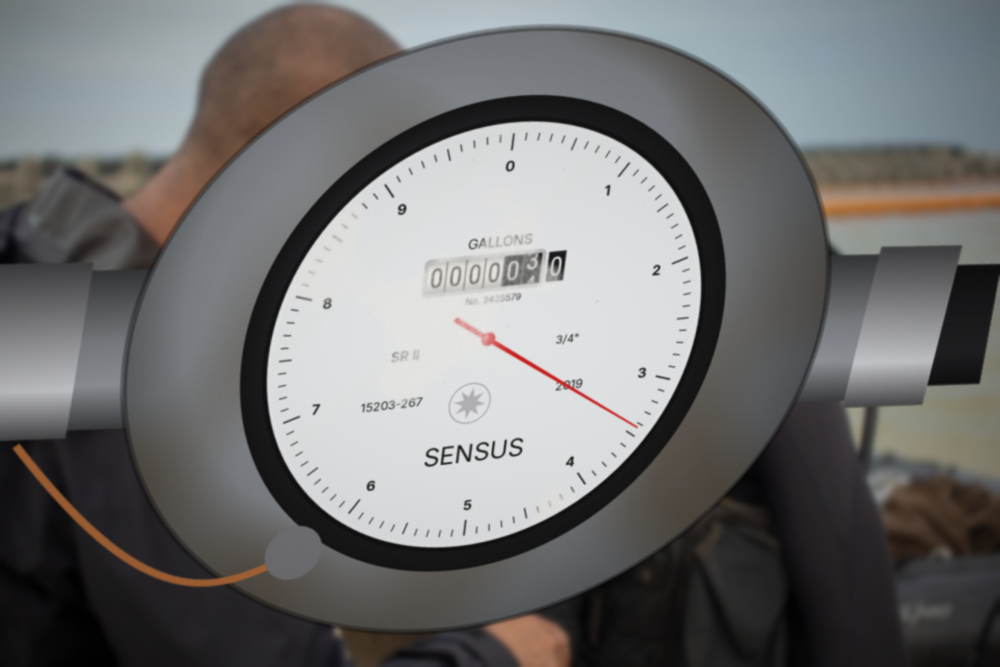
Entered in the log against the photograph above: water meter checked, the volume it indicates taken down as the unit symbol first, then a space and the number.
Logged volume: gal 33.4
